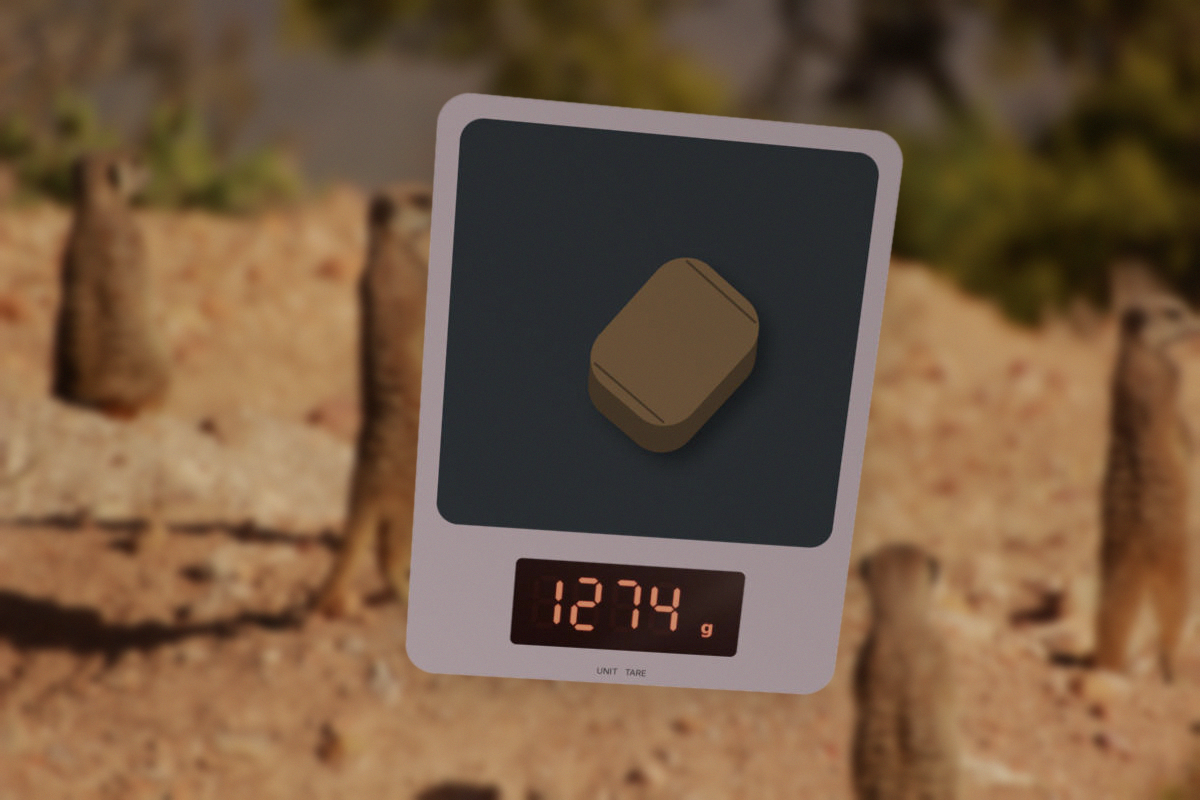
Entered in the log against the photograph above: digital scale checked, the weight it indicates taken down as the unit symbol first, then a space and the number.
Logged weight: g 1274
